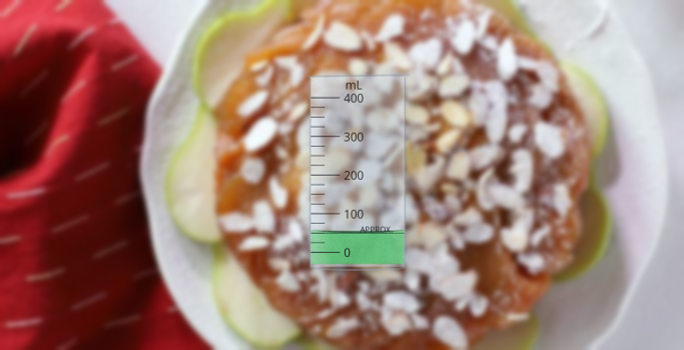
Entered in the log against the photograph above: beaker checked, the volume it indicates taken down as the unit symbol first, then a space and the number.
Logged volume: mL 50
